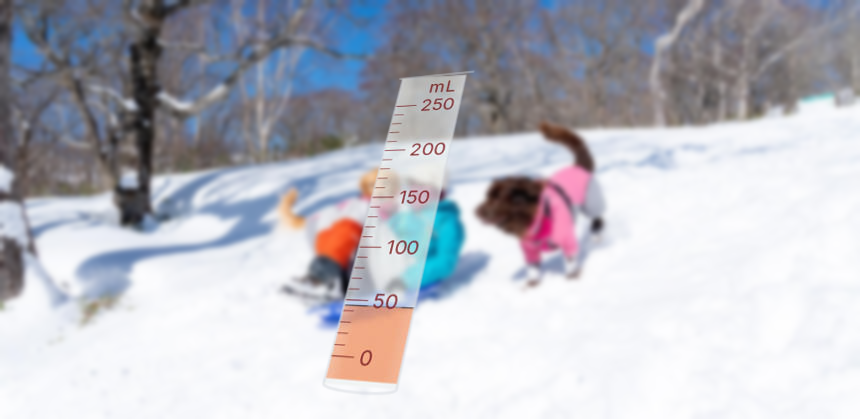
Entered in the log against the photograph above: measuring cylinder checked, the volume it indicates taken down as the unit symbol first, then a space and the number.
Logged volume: mL 45
